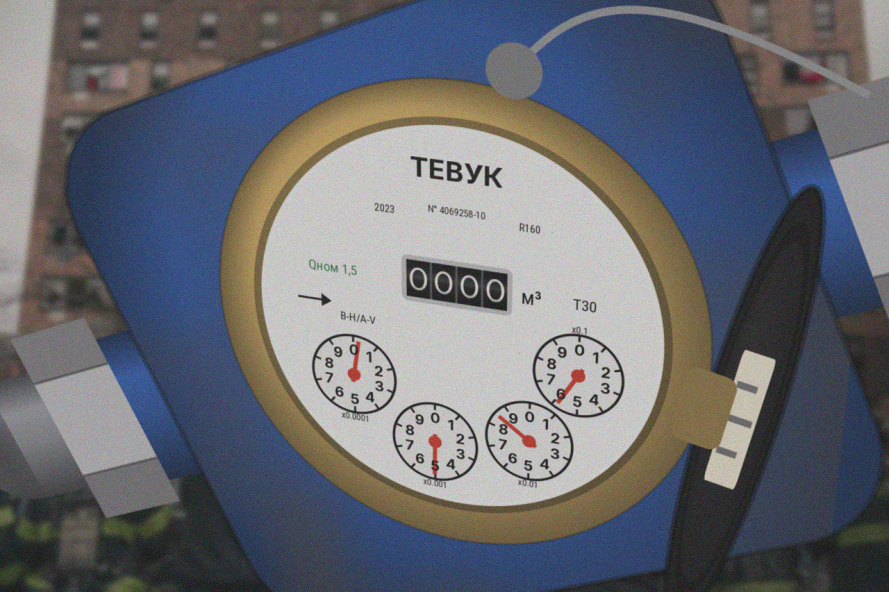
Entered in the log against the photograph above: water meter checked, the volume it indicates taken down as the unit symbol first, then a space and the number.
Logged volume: m³ 0.5850
